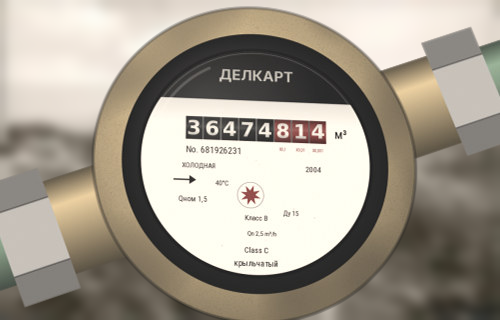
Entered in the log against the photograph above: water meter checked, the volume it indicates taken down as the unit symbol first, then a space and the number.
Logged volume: m³ 36474.814
